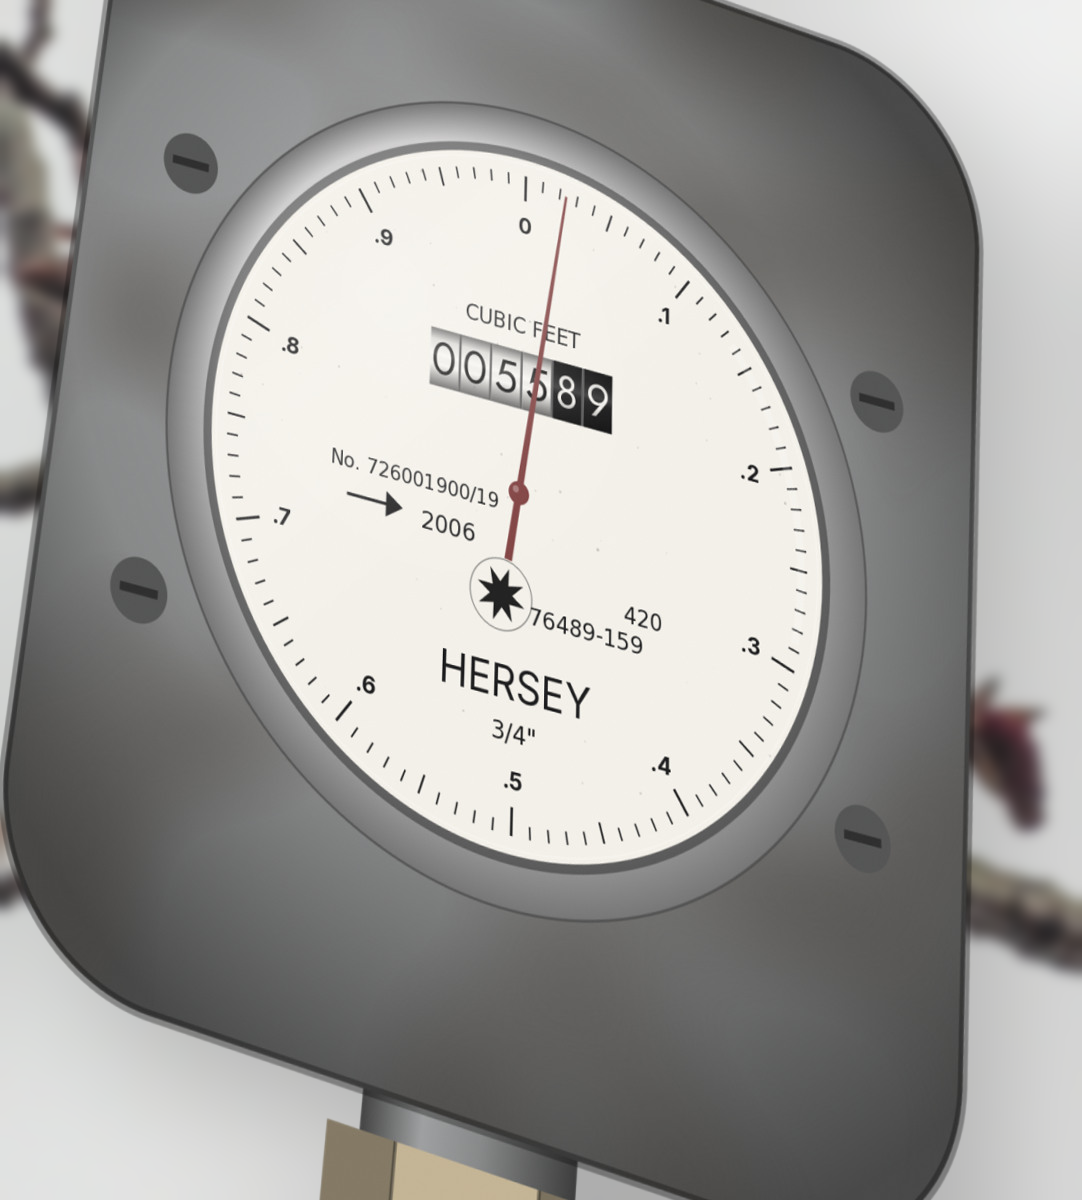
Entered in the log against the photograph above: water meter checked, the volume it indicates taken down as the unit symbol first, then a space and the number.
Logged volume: ft³ 5589.02
